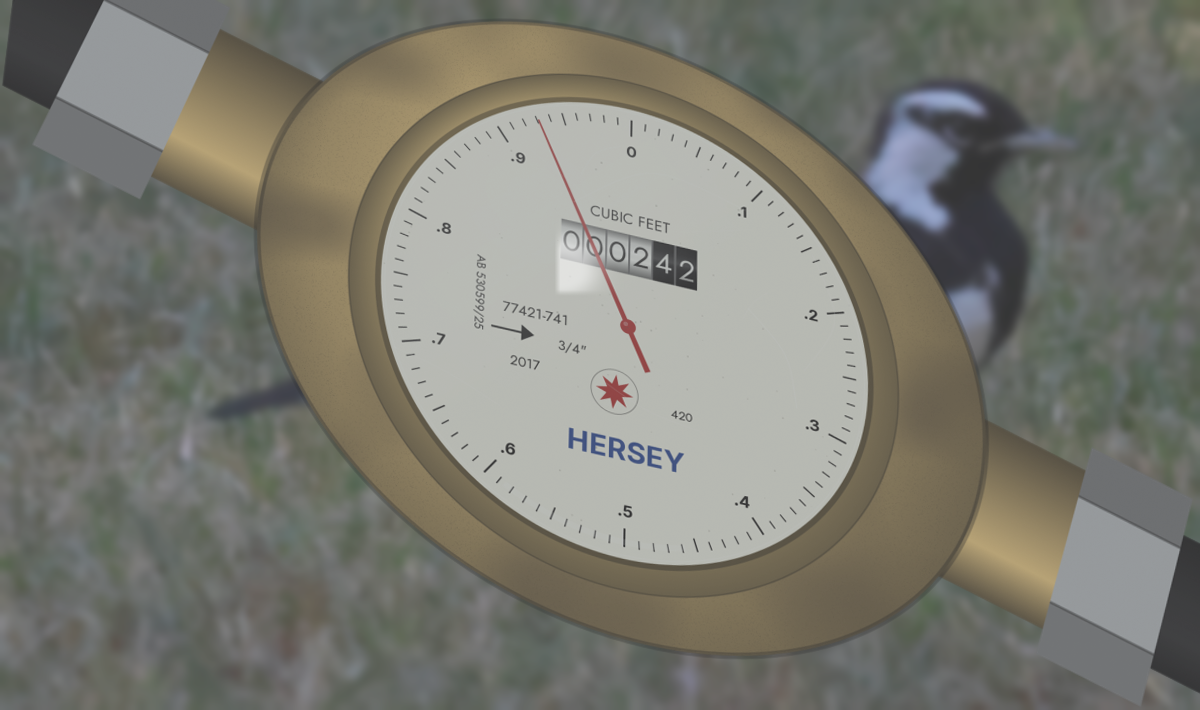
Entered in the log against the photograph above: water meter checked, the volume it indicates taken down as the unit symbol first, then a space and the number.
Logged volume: ft³ 241.93
